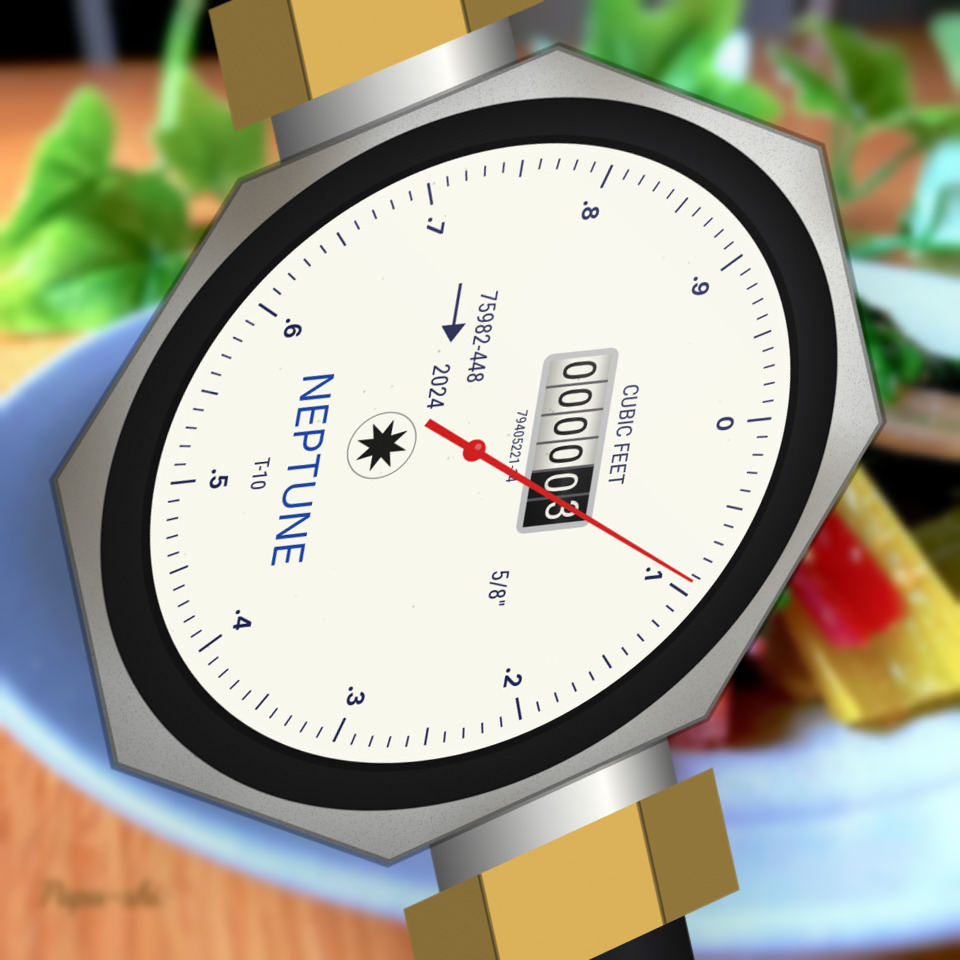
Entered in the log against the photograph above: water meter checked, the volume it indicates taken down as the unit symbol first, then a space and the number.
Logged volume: ft³ 3.09
